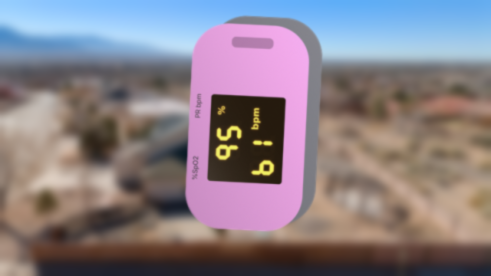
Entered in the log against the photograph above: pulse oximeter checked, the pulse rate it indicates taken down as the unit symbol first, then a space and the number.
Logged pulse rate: bpm 61
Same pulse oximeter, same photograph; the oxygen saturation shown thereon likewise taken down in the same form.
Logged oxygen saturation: % 95
